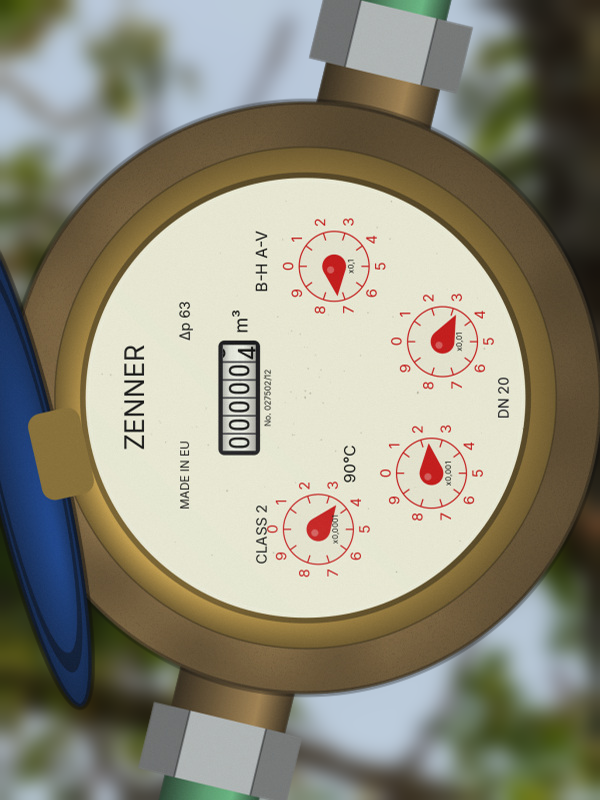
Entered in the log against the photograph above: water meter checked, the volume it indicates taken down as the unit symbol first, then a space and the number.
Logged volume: m³ 3.7323
